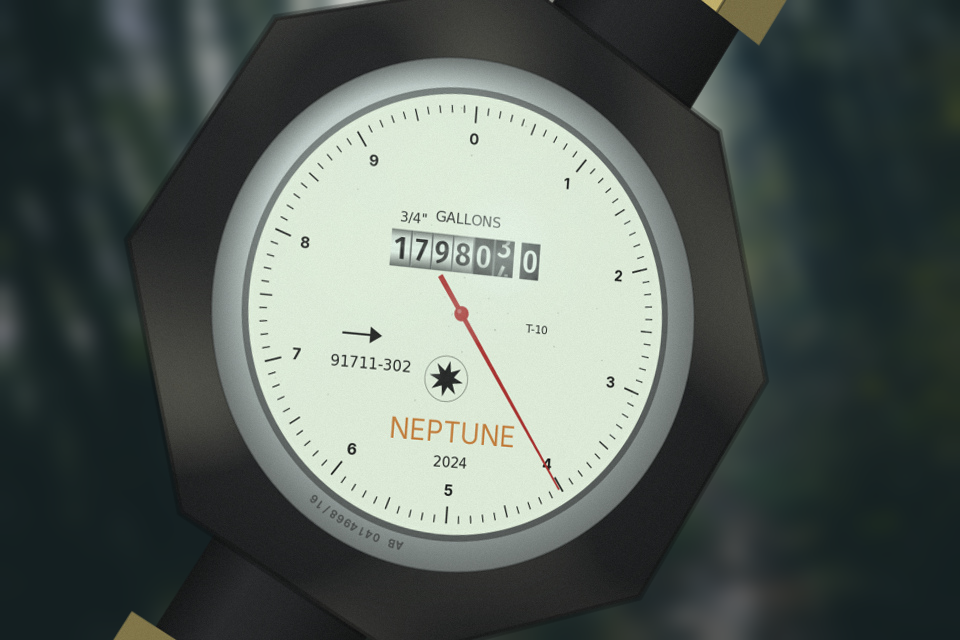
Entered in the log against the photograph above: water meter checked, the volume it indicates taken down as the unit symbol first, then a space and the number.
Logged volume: gal 1798034.0
